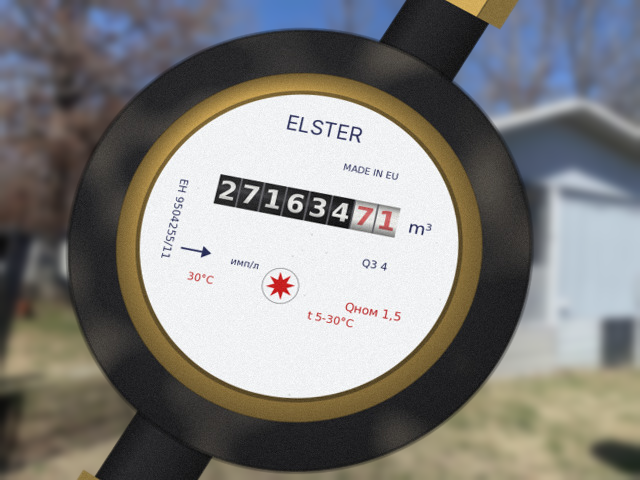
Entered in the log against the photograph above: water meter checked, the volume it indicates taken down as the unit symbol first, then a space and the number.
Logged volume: m³ 271634.71
